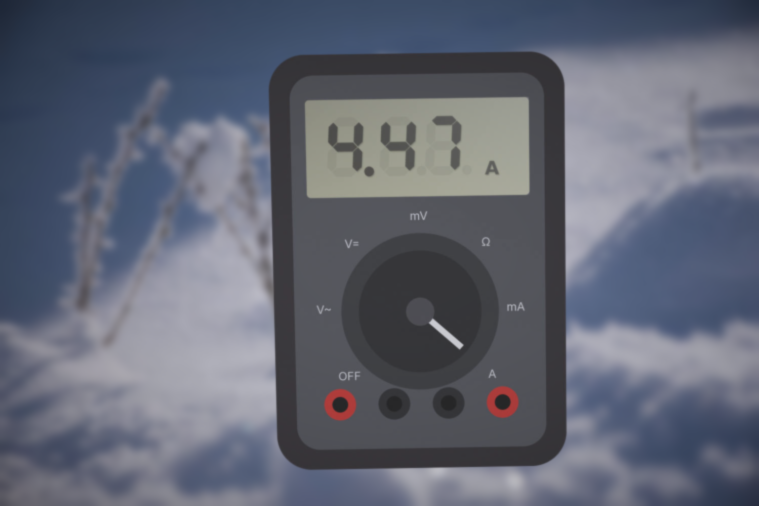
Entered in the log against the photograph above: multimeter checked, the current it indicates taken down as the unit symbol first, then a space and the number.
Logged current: A 4.47
